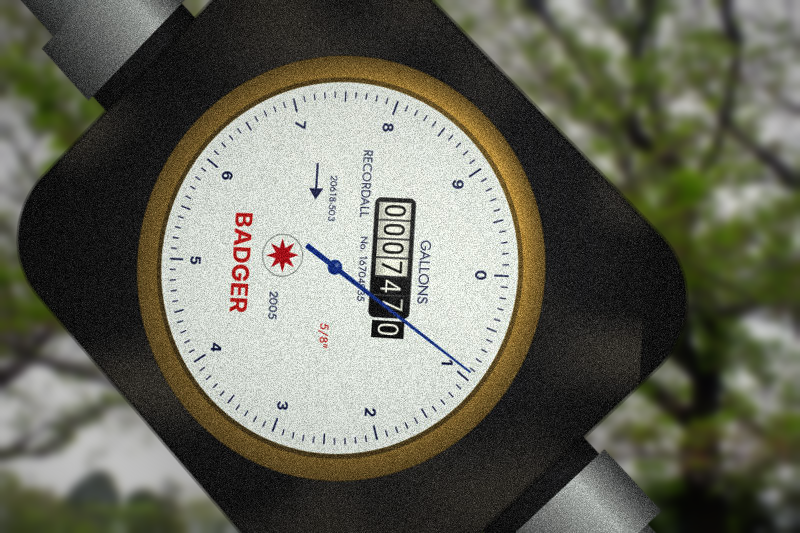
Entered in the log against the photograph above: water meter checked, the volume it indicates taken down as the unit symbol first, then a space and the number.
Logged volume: gal 7470.9
